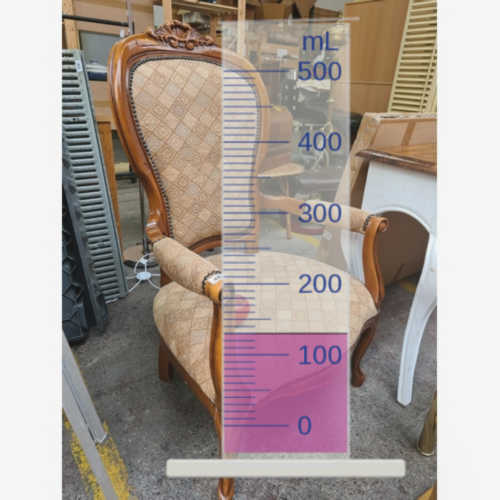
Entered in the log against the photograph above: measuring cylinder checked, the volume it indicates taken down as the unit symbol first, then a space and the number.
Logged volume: mL 130
